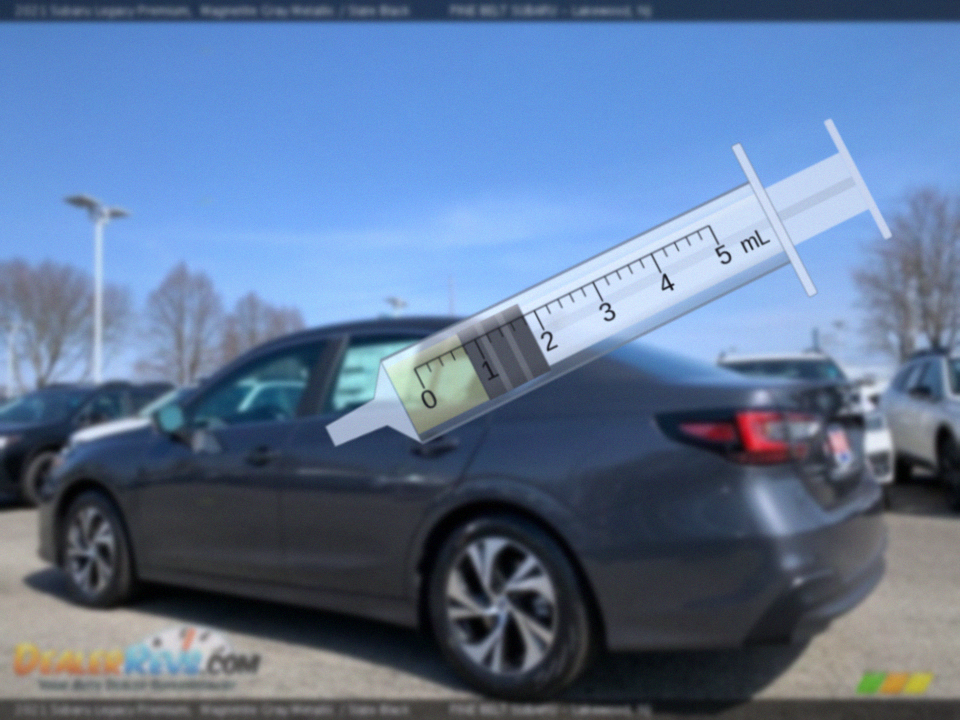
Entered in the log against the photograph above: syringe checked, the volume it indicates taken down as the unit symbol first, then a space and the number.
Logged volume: mL 0.8
